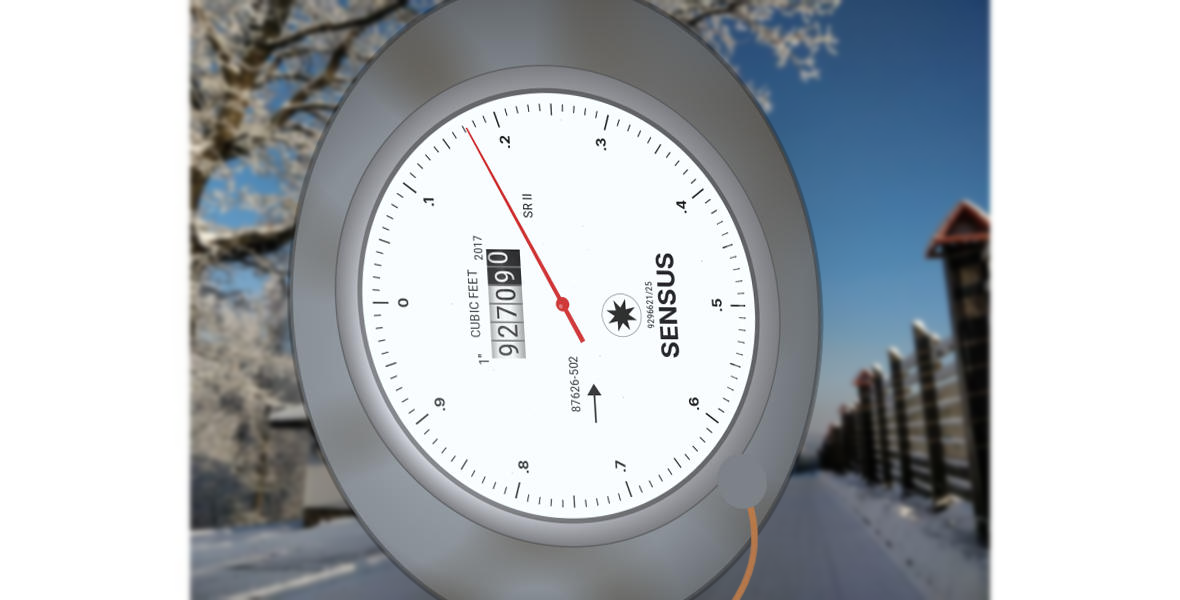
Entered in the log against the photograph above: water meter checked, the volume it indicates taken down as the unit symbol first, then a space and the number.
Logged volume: ft³ 927090.17
